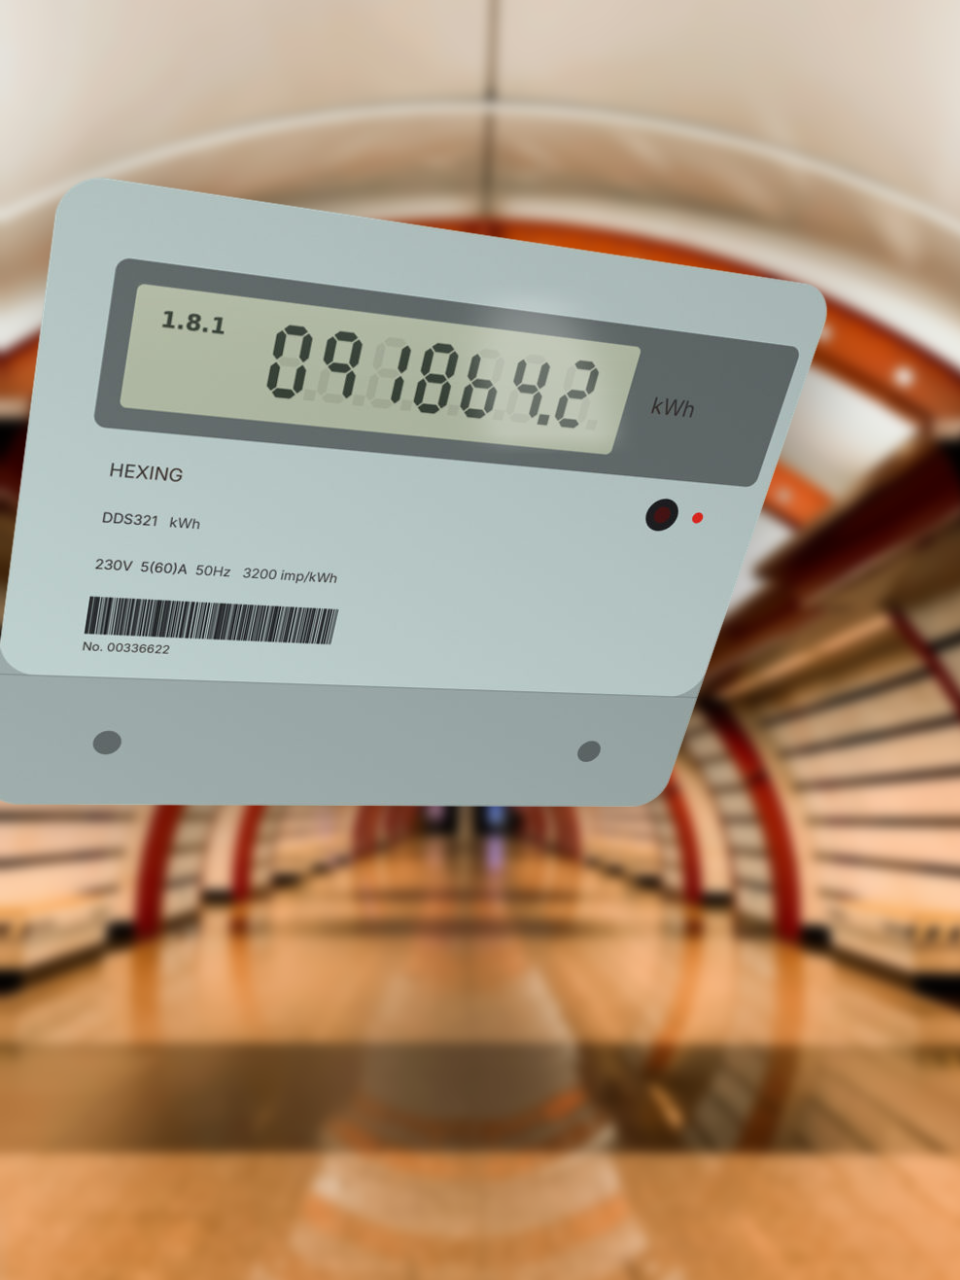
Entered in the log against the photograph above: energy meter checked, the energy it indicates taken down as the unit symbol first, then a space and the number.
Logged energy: kWh 91864.2
